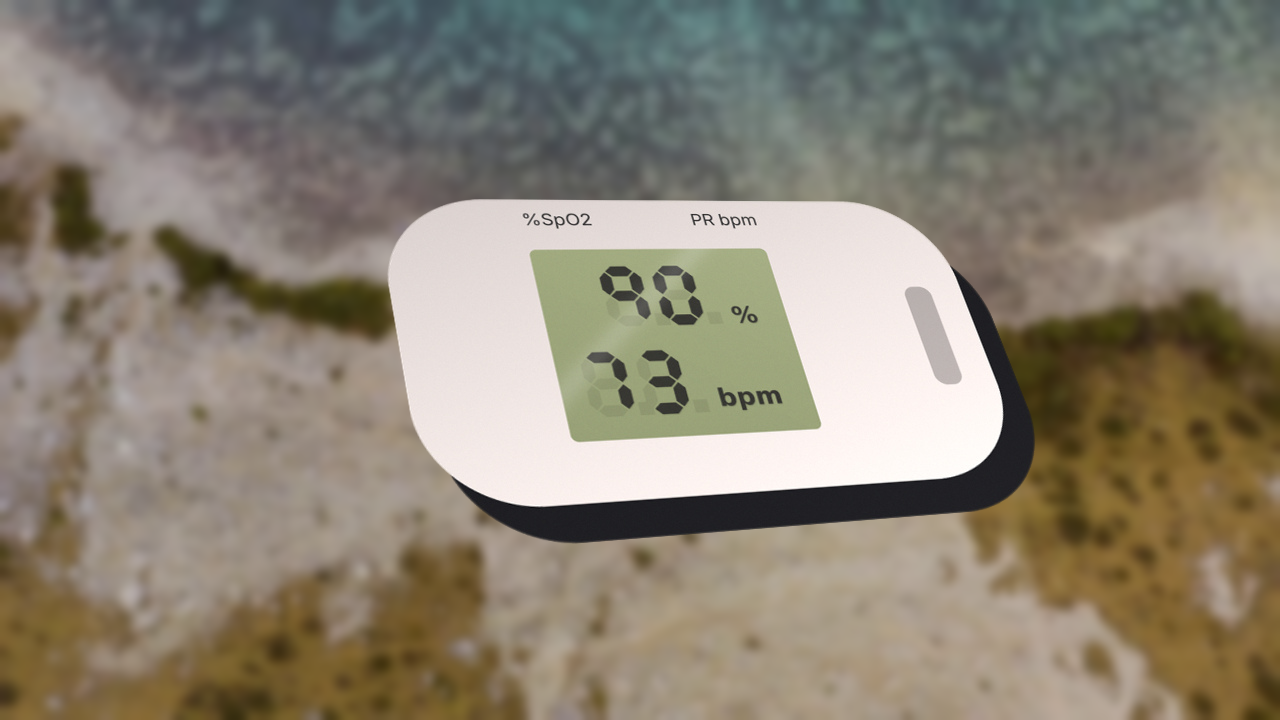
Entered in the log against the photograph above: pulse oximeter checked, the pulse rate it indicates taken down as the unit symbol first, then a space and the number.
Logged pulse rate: bpm 73
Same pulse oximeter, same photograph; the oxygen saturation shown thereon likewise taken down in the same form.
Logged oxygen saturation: % 90
